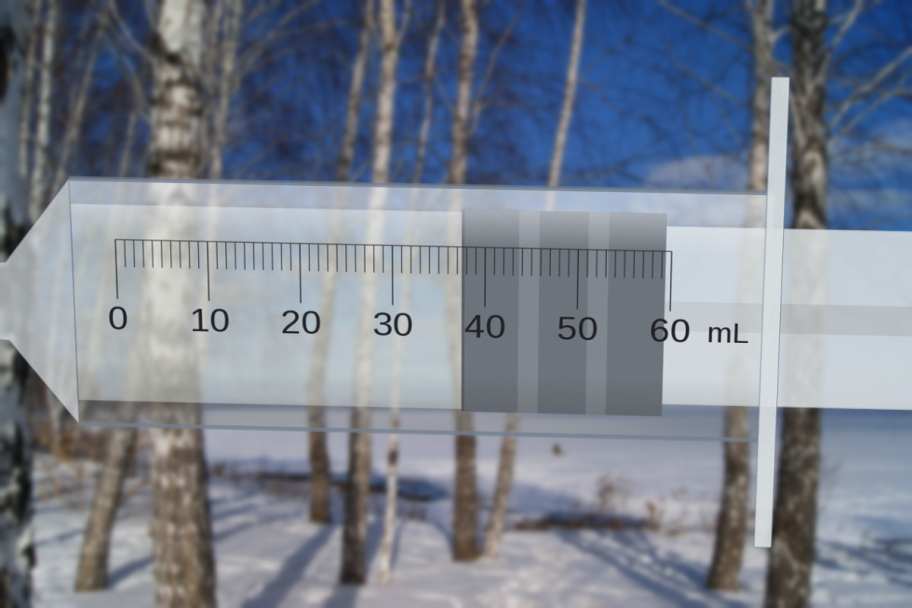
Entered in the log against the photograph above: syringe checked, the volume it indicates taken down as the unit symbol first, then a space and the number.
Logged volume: mL 37.5
